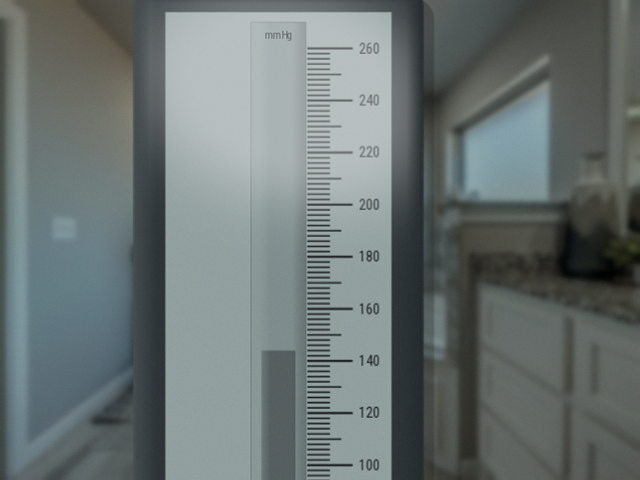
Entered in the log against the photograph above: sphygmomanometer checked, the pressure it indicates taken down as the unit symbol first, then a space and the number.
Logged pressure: mmHg 144
